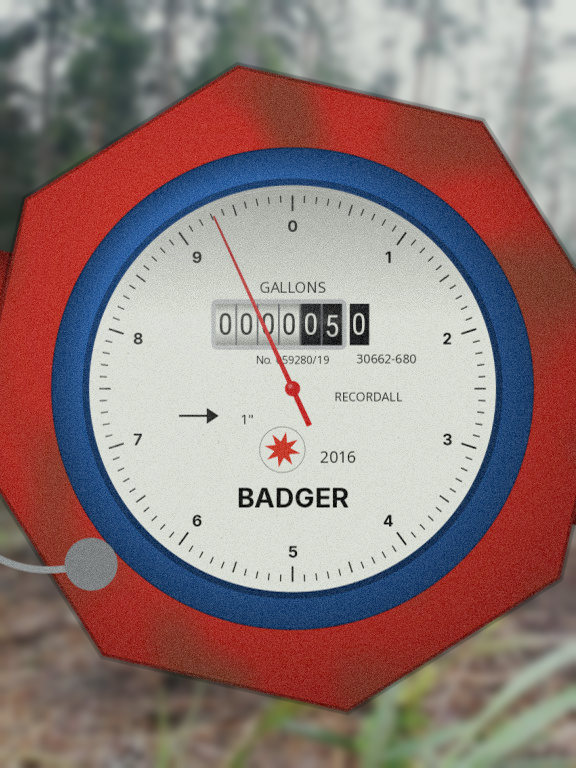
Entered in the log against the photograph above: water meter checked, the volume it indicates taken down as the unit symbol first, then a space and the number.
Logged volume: gal 49.3
